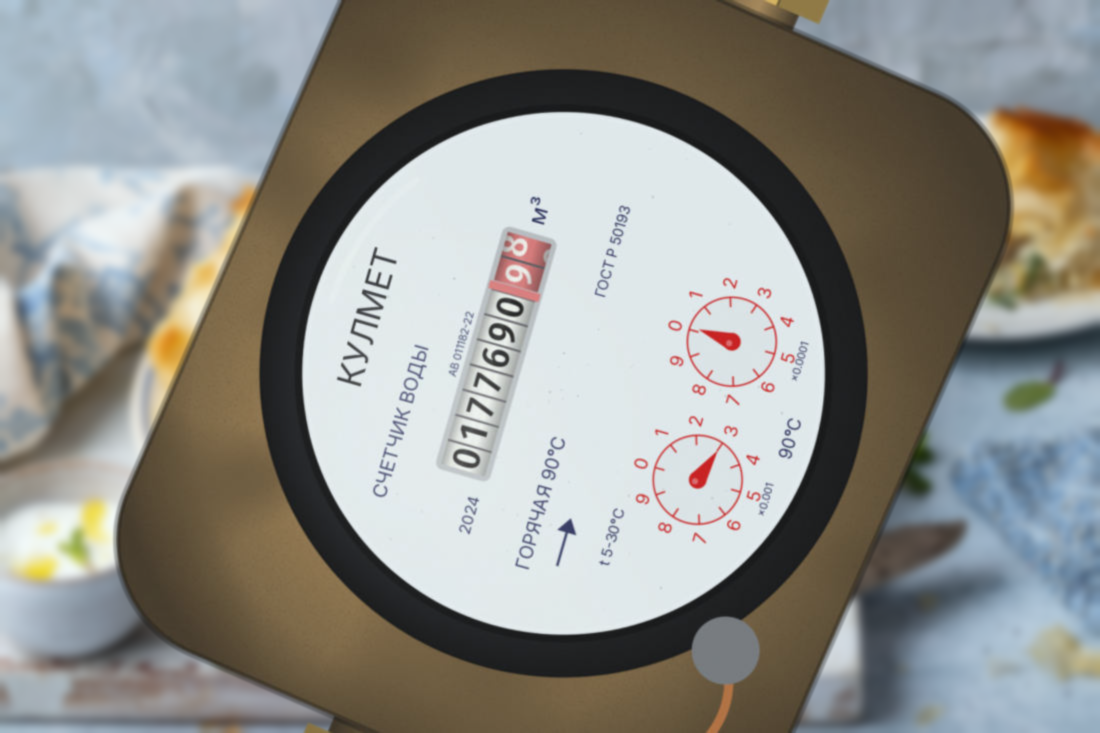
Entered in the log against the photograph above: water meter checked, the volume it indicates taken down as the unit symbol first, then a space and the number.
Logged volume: m³ 177690.9830
